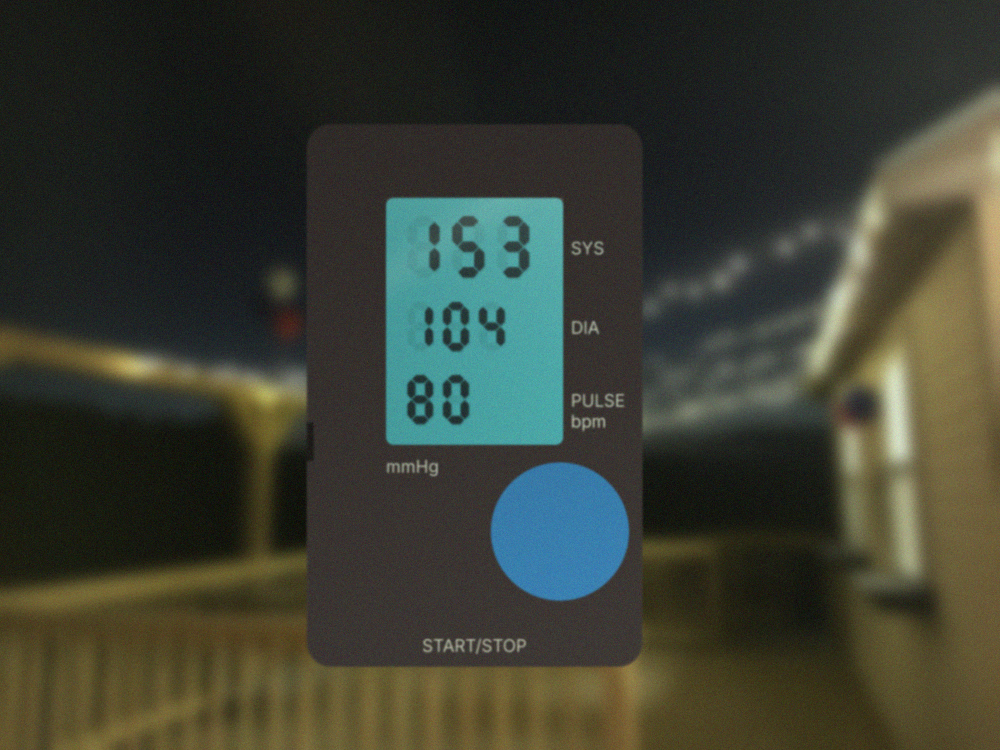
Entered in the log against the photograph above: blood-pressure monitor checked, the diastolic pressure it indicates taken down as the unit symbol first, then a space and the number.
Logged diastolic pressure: mmHg 104
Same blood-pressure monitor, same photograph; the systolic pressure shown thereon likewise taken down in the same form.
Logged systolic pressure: mmHg 153
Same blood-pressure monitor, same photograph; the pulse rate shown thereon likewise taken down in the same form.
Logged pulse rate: bpm 80
